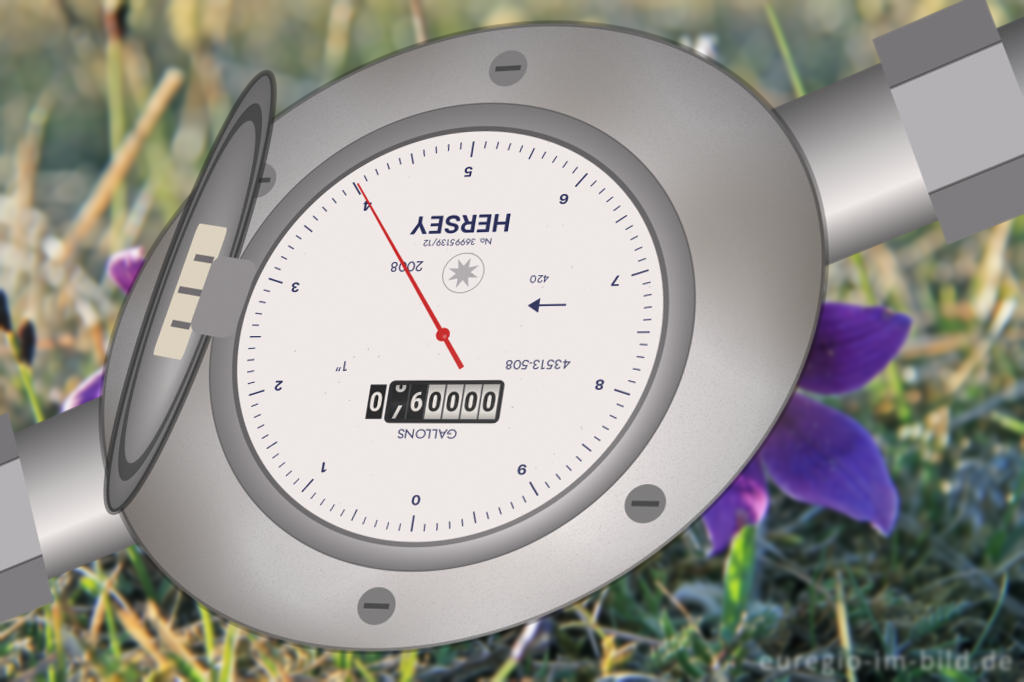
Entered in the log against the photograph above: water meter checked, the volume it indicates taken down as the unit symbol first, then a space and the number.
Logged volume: gal 974.0
